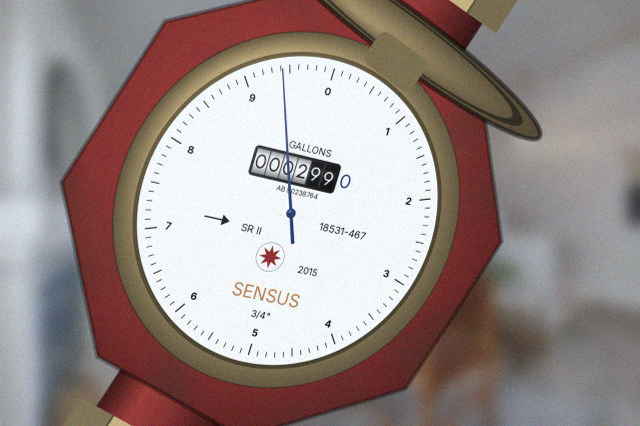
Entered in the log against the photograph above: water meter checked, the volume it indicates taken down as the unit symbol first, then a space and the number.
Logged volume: gal 2989.4
